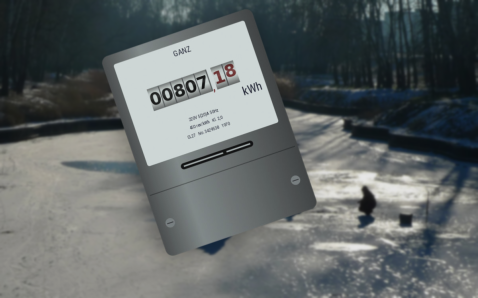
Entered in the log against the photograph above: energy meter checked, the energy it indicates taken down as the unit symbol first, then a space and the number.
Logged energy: kWh 807.18
